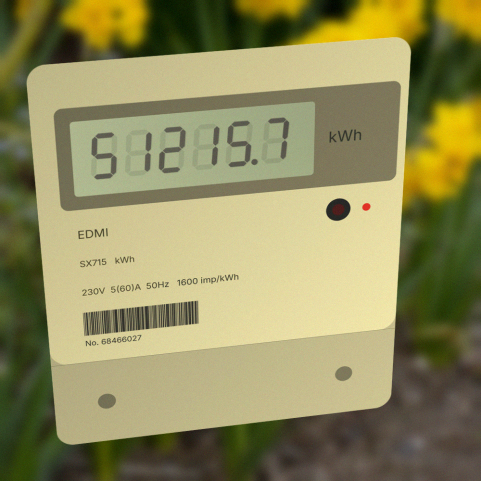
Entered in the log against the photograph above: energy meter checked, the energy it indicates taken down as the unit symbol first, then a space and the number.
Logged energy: kWh 51215.7
